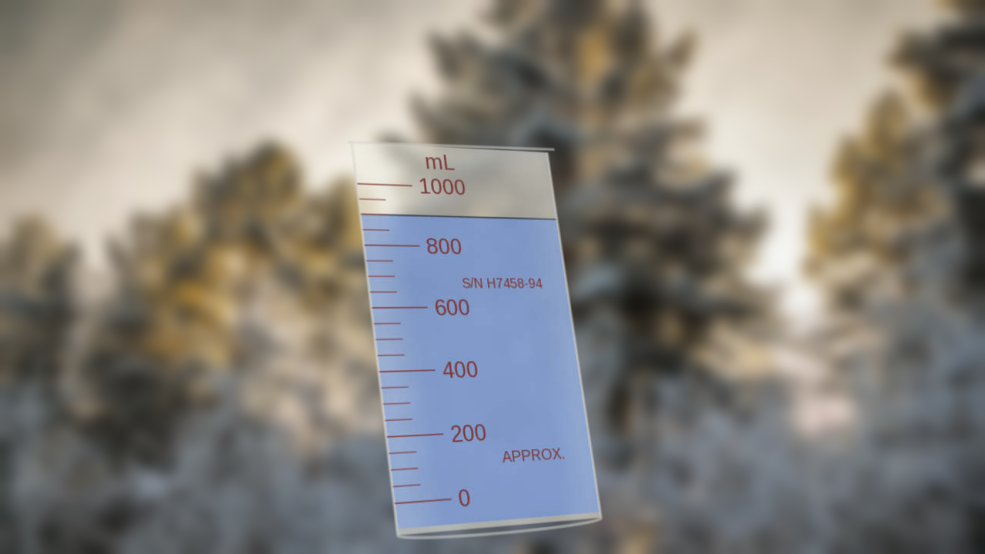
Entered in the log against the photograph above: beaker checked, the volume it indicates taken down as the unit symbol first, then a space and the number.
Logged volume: mL 900
